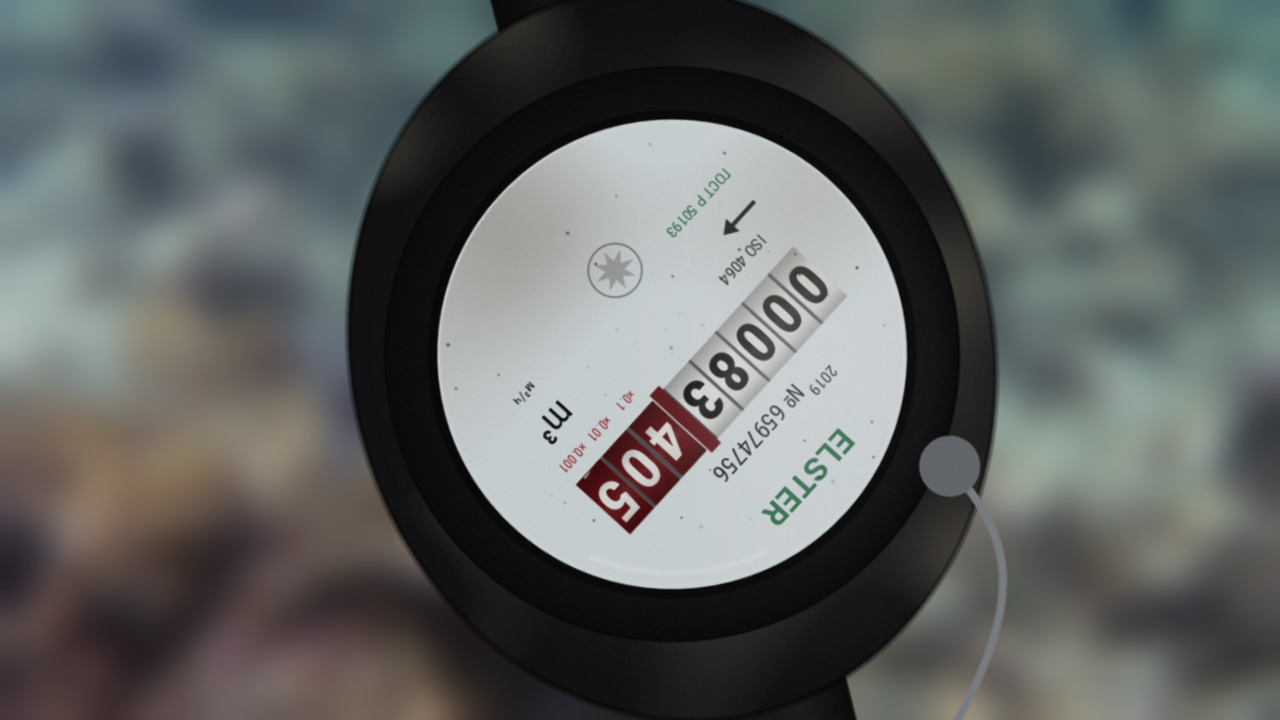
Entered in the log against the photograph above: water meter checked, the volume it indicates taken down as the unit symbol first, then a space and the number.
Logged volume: m³ 83.405
